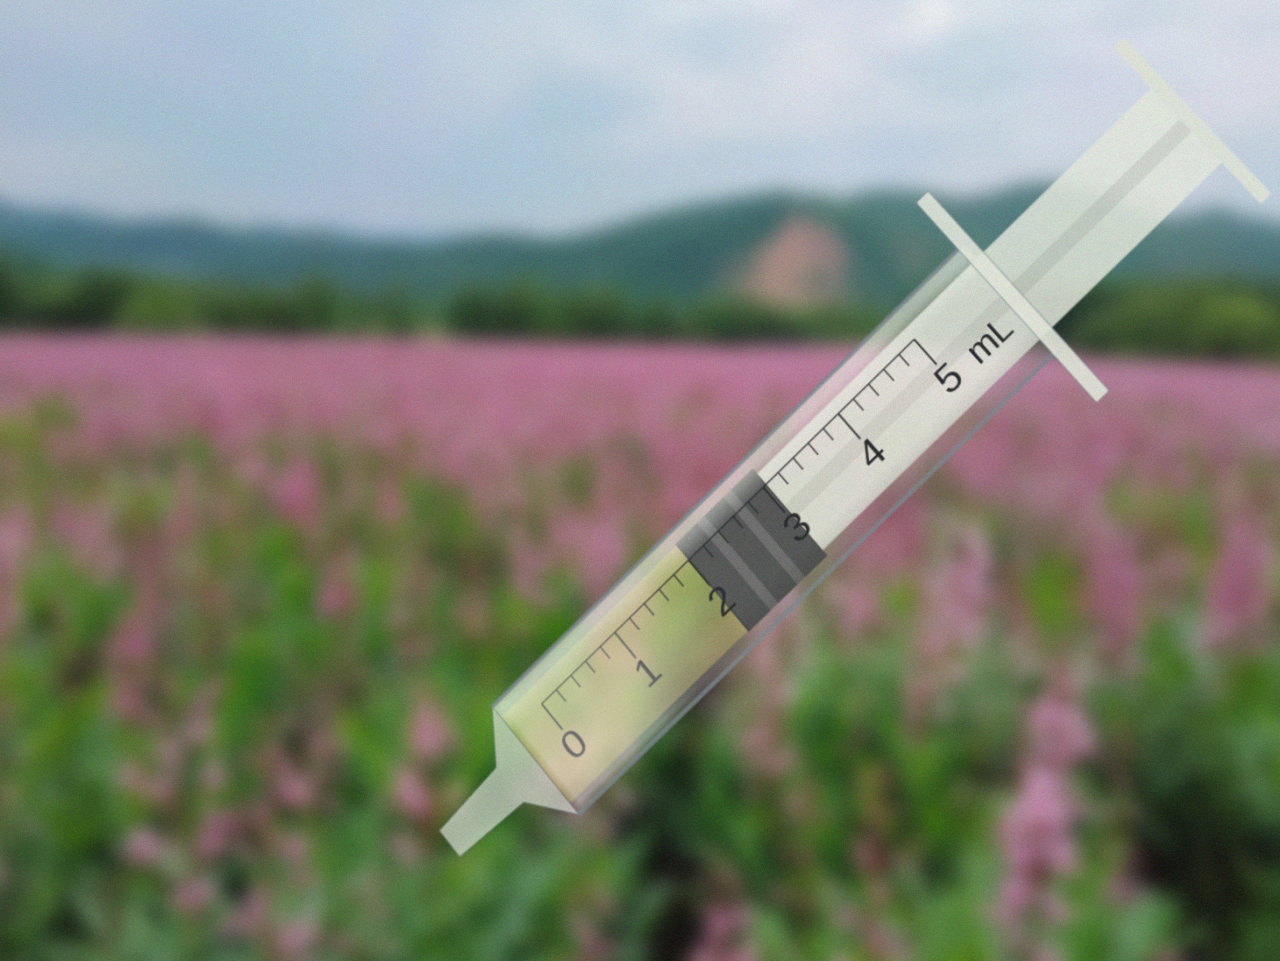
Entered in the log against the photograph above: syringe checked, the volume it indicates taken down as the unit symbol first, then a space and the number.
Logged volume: mL 2
